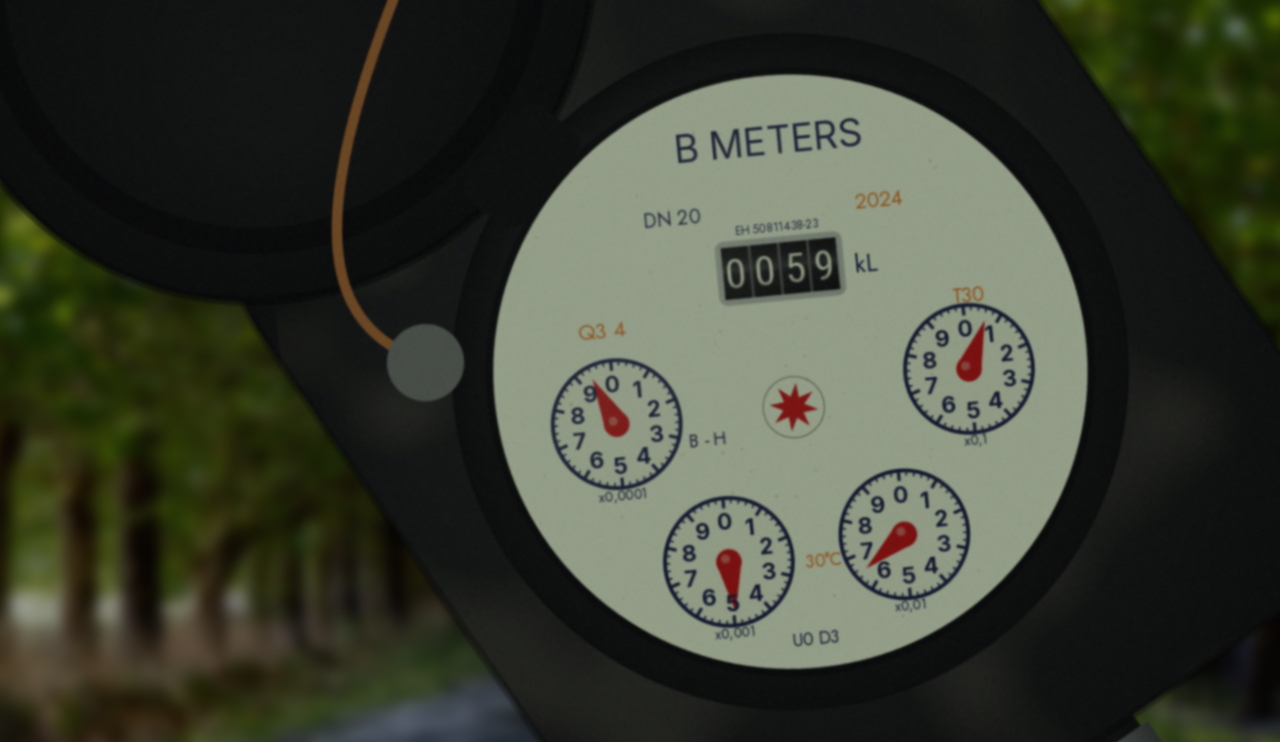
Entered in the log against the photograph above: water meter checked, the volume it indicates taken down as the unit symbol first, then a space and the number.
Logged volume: kL 59.0649
